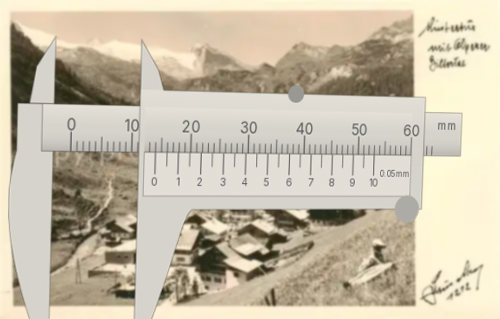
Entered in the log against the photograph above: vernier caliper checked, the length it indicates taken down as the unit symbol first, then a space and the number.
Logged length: mm 14.0
